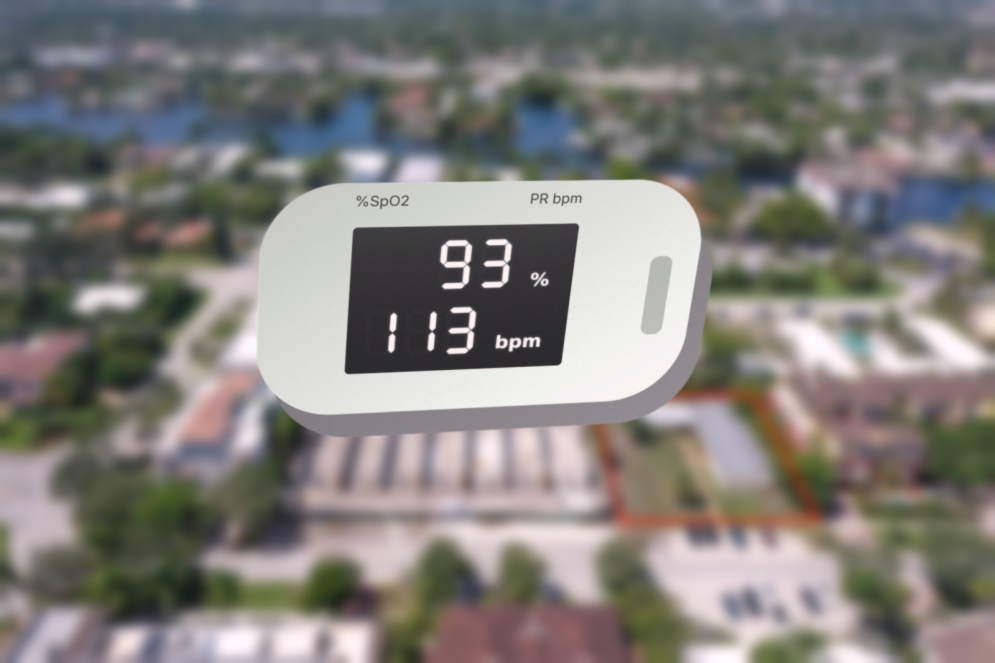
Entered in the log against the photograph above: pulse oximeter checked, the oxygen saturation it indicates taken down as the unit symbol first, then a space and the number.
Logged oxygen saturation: % 93
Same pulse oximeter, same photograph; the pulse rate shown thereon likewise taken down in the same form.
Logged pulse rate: bpm 113
